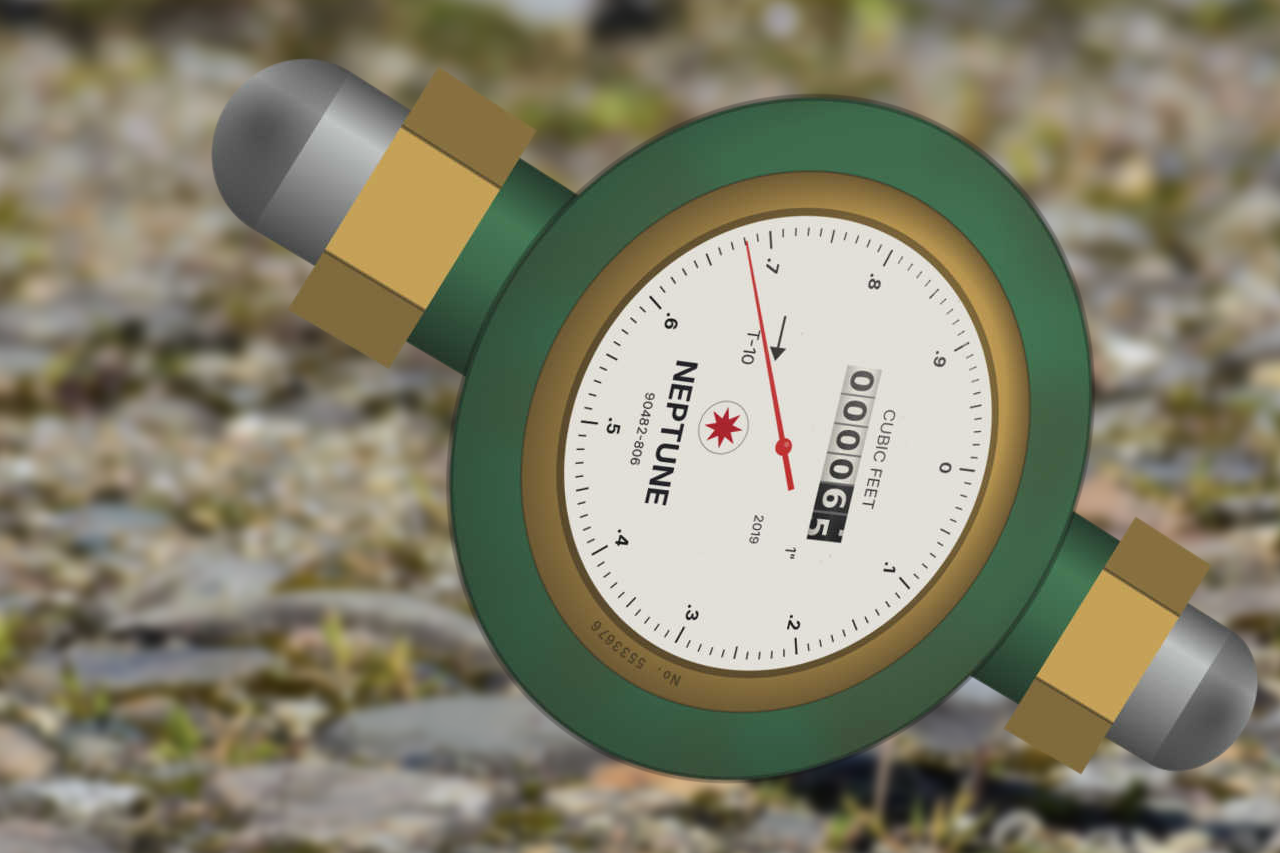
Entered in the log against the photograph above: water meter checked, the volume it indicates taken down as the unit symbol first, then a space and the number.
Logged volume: ft³ 64.68
